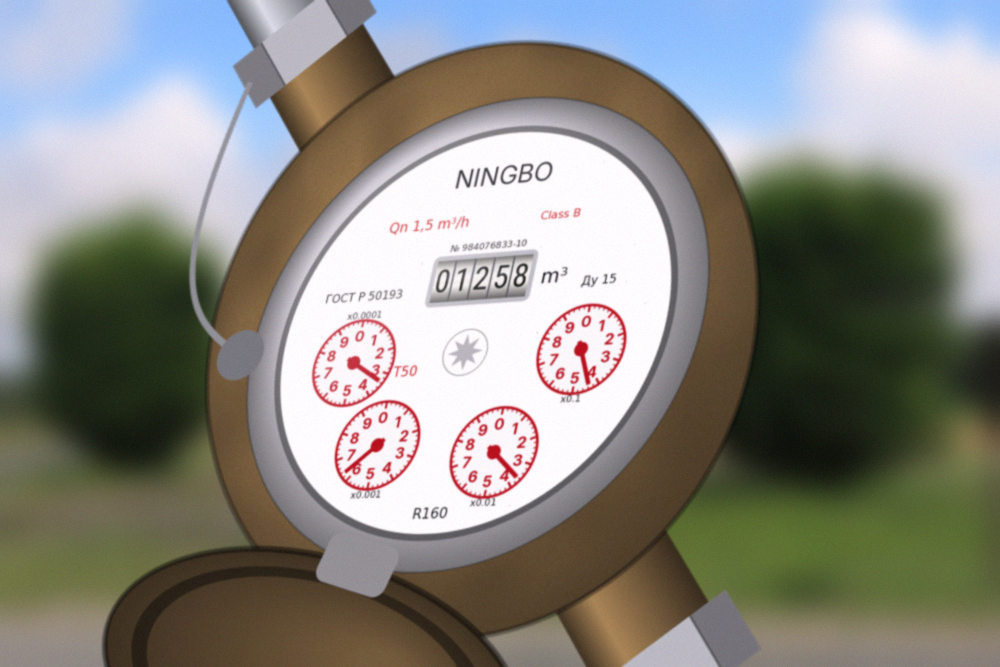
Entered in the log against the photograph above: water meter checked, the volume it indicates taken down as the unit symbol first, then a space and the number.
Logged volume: m³ 1258.4363
